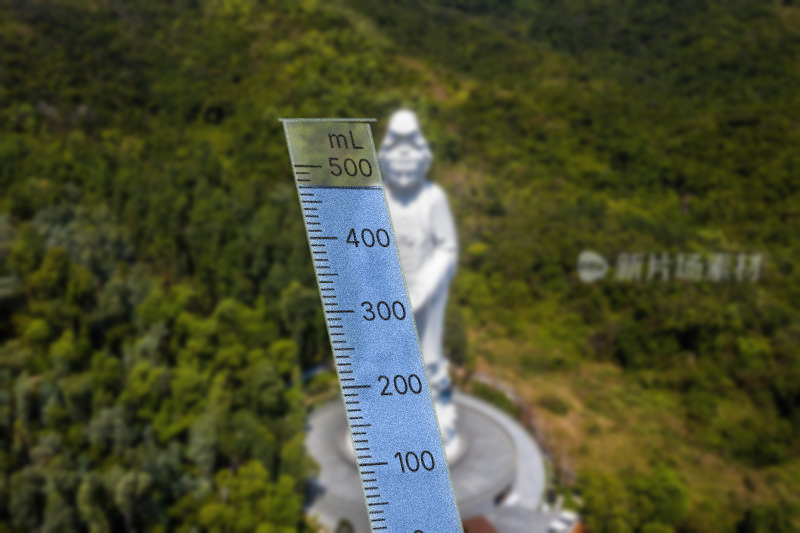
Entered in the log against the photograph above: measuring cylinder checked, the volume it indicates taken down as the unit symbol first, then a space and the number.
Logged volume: mL 470
